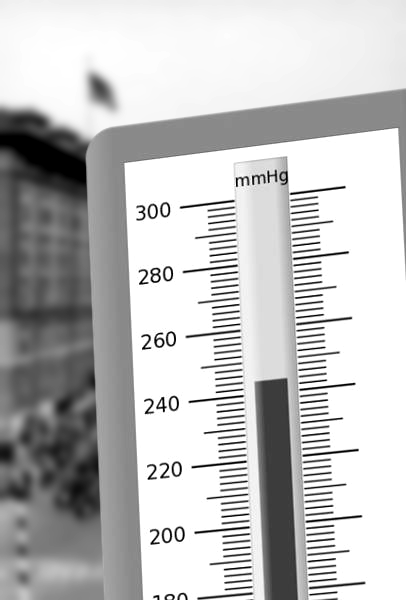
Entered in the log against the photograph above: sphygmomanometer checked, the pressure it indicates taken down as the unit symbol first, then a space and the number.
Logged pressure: mmHg 244
